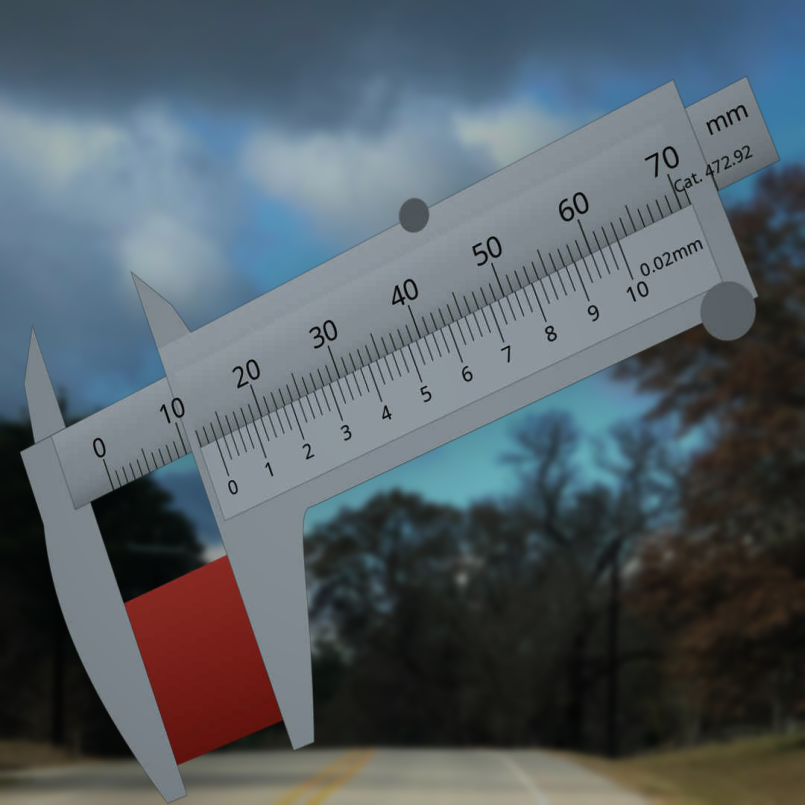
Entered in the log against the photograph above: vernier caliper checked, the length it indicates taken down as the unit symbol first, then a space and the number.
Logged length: mm 14.0
